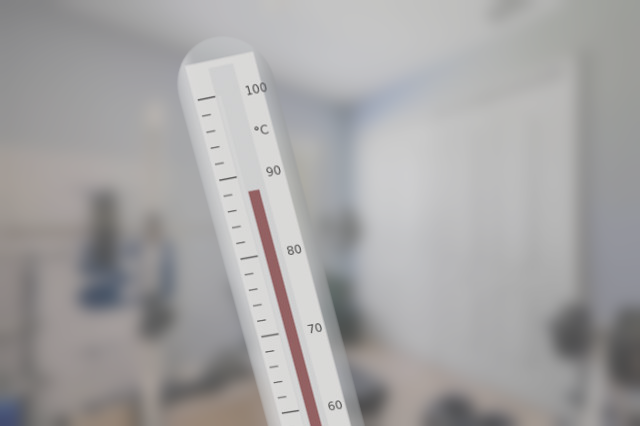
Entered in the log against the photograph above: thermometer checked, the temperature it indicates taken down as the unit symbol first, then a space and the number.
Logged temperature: °C 88
